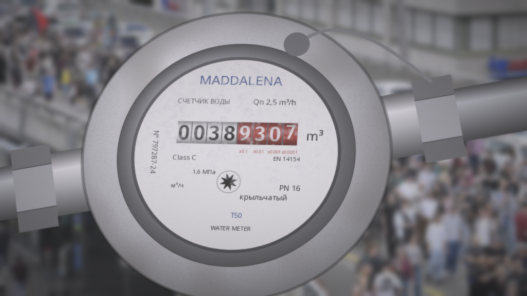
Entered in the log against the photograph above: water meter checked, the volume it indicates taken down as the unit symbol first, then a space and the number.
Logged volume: m³ 38.9307
